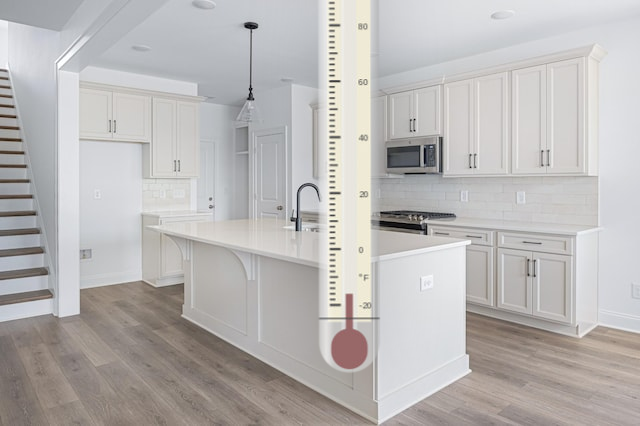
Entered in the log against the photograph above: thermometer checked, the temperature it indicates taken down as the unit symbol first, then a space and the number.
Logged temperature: °F -16
